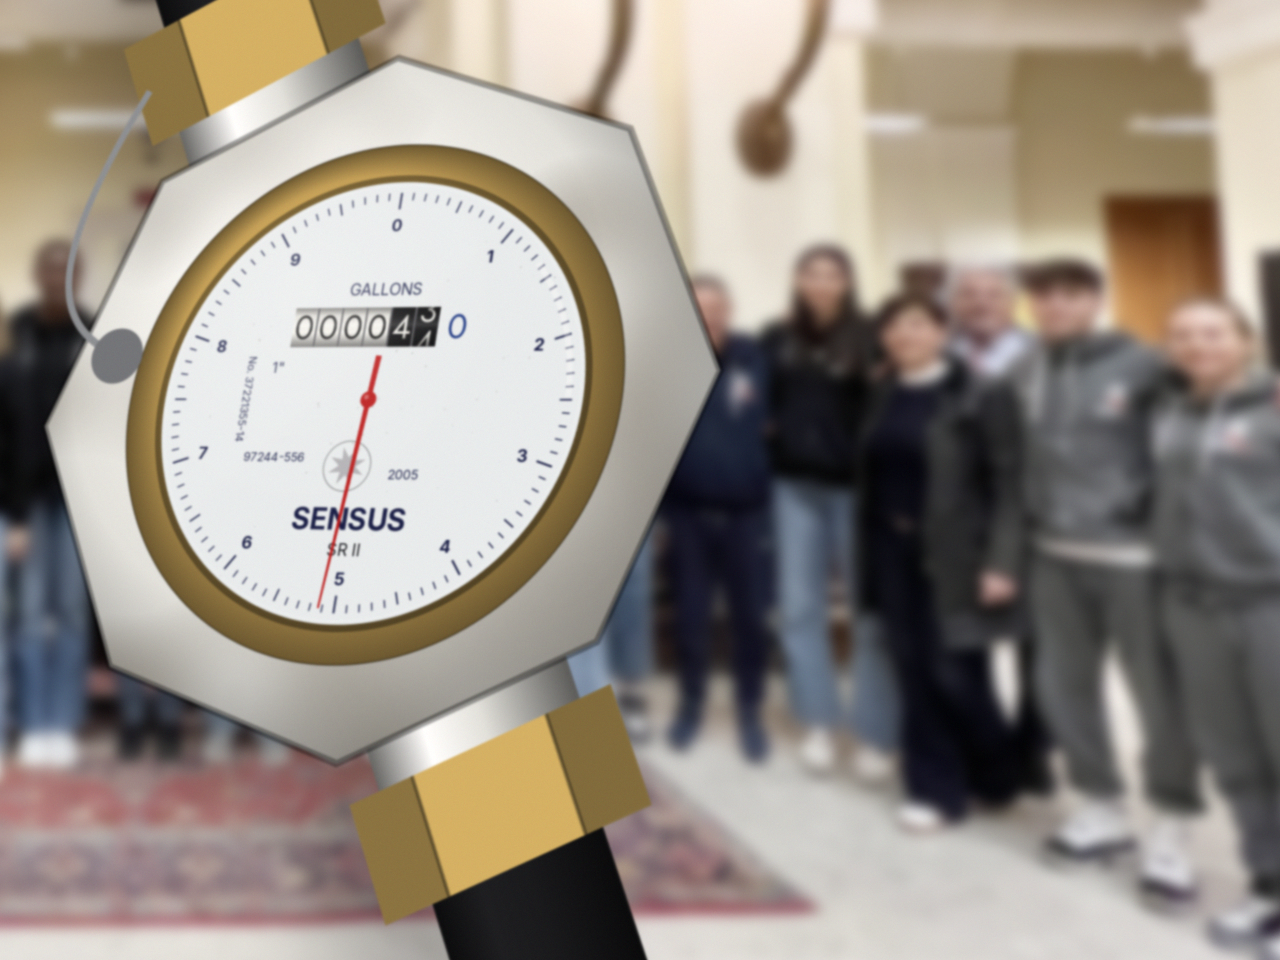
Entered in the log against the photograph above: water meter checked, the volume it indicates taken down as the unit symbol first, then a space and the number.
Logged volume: gal 435.1
